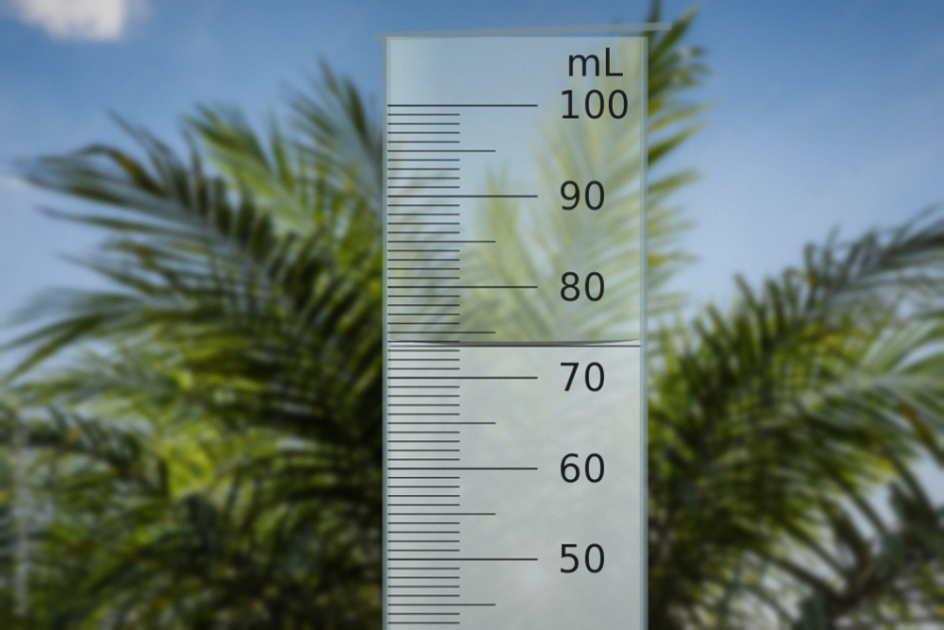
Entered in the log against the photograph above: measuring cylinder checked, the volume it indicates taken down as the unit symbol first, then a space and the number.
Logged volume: mL 73.5
